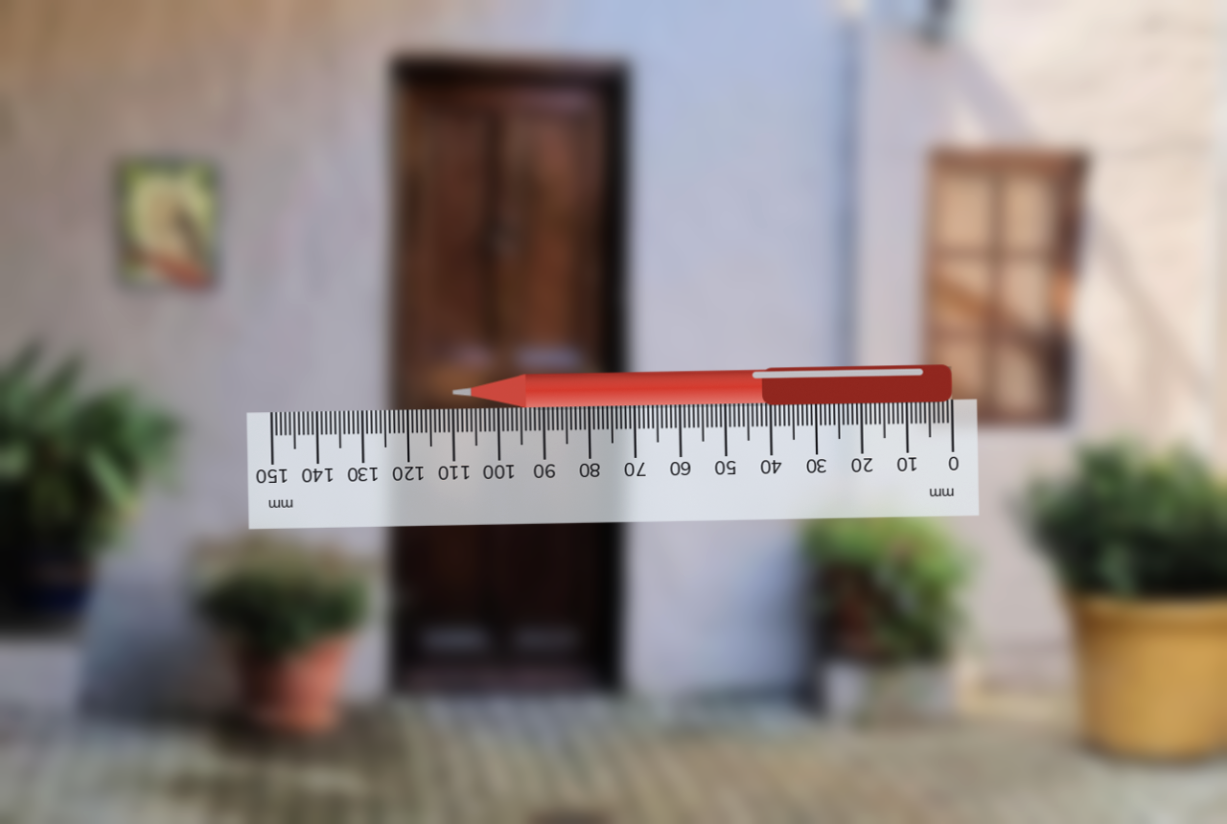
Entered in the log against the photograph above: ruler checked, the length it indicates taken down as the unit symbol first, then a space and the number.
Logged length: mm 110
